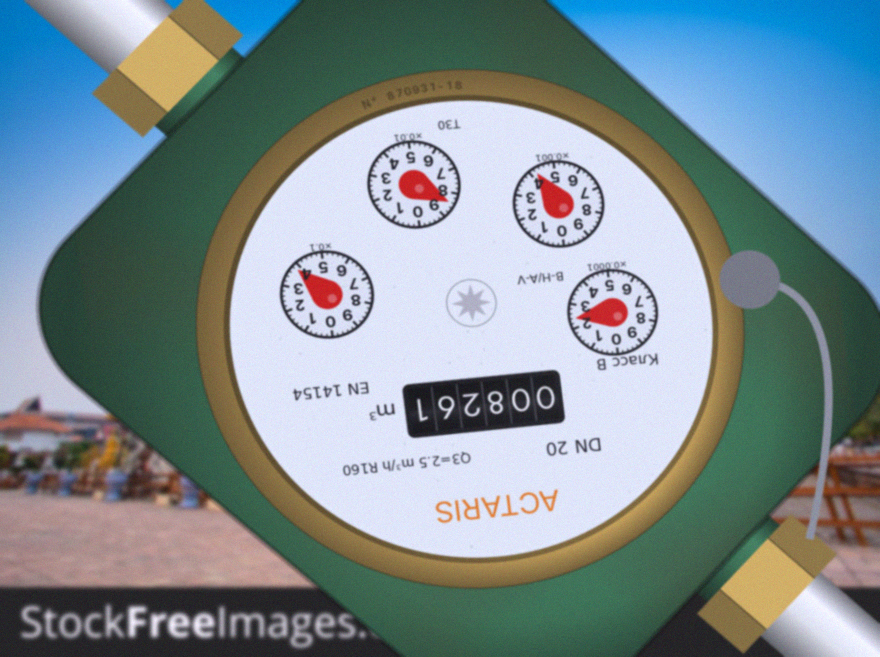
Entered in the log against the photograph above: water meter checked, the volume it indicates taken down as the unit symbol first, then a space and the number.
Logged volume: m³ 8261.3842
